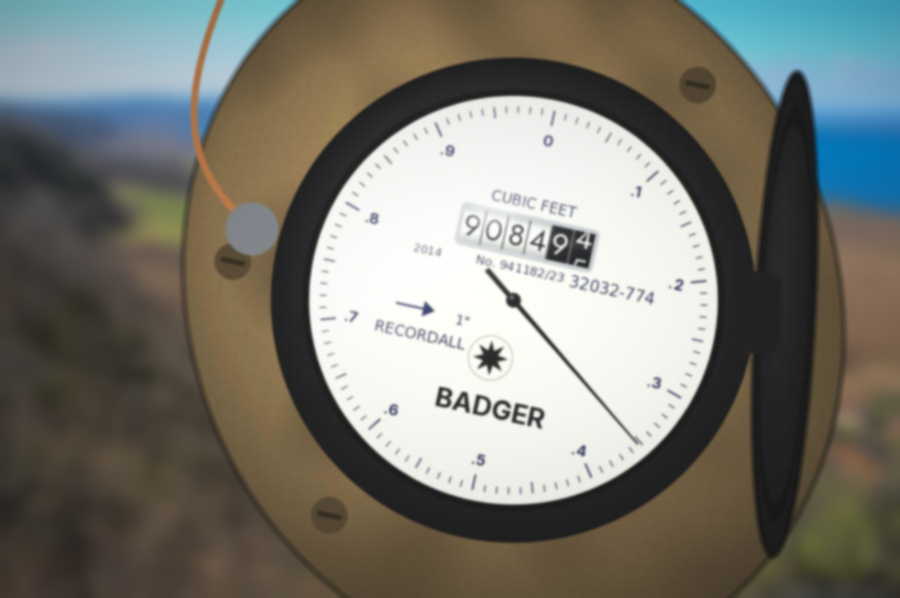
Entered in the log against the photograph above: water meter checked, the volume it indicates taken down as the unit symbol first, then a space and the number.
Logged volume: ft³ 908494.35
